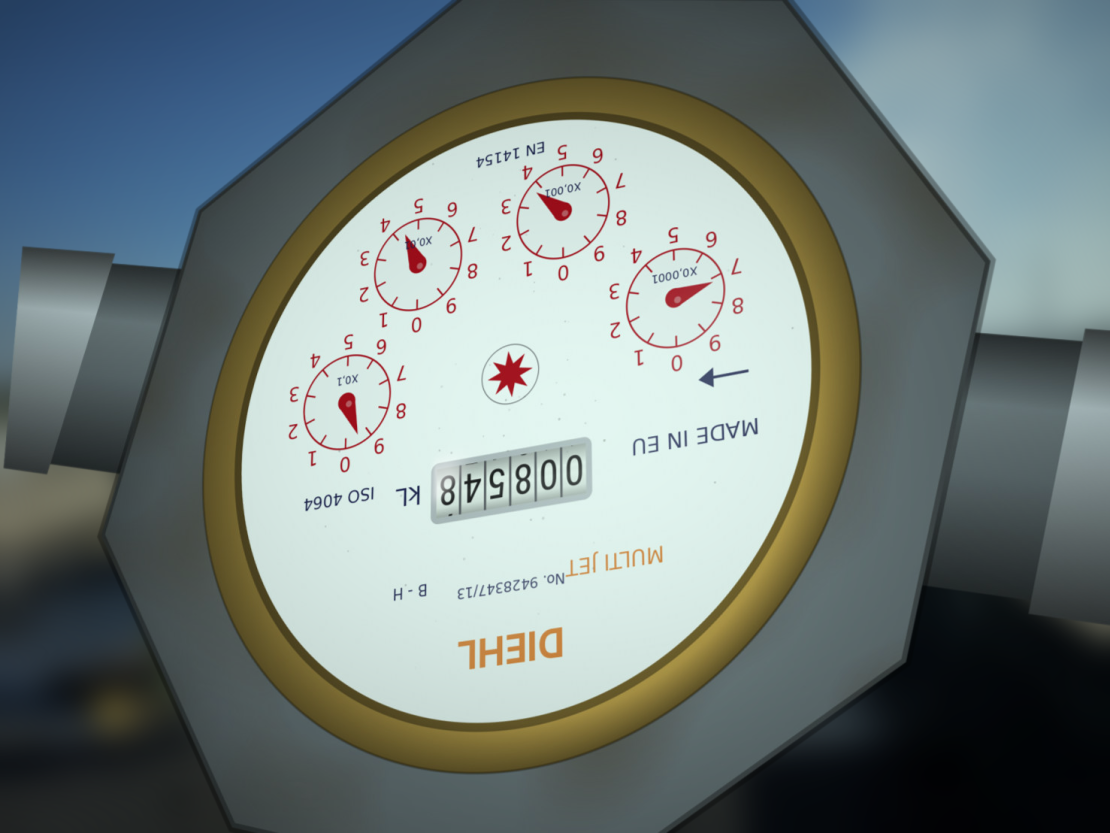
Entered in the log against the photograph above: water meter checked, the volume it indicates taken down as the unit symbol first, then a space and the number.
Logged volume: kL 8547.9437
